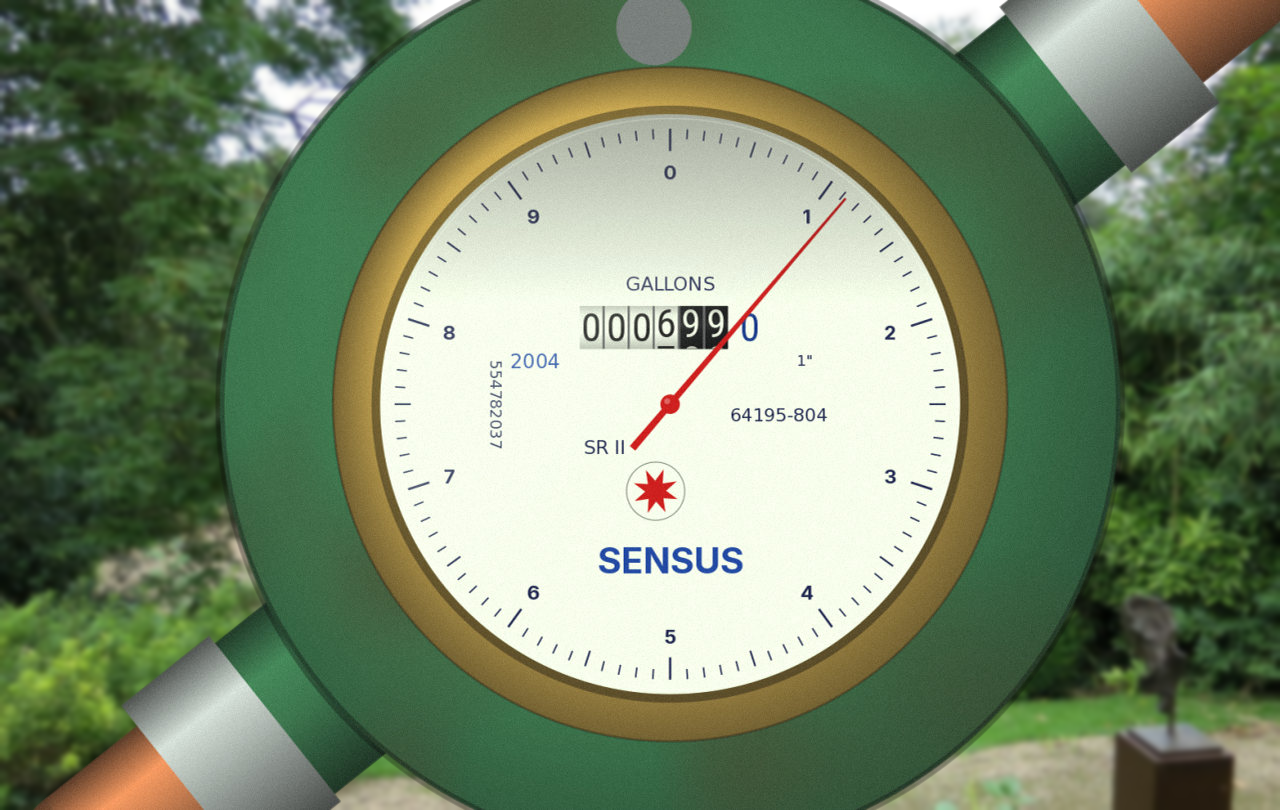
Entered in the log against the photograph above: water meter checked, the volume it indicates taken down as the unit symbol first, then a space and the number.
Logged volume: gal 6991.1
